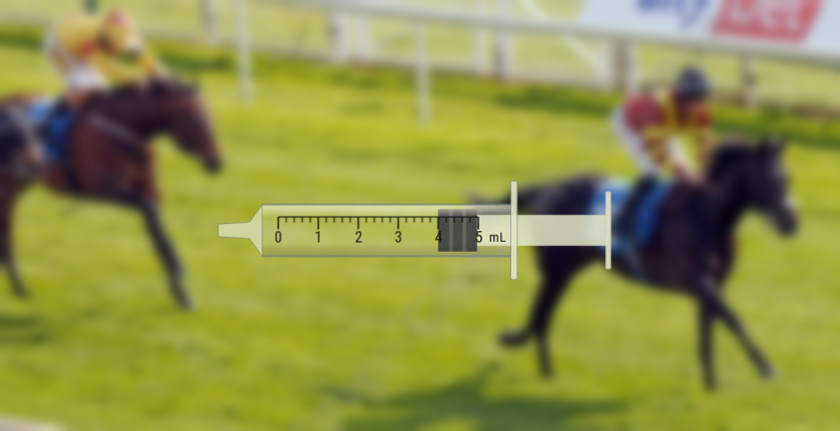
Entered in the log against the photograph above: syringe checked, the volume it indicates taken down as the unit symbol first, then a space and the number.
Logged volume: mL 4
